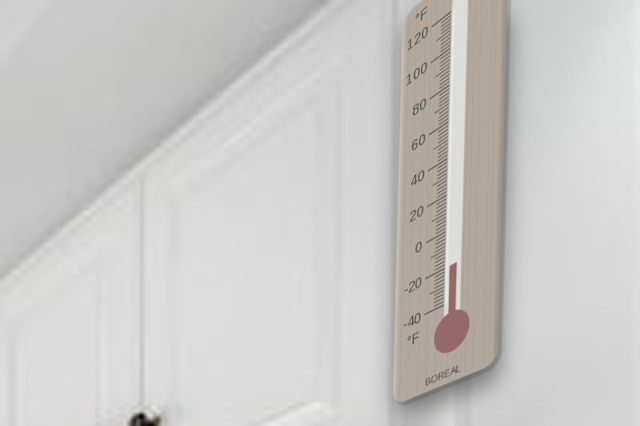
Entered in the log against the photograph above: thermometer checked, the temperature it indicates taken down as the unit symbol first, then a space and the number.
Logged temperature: °F -20
